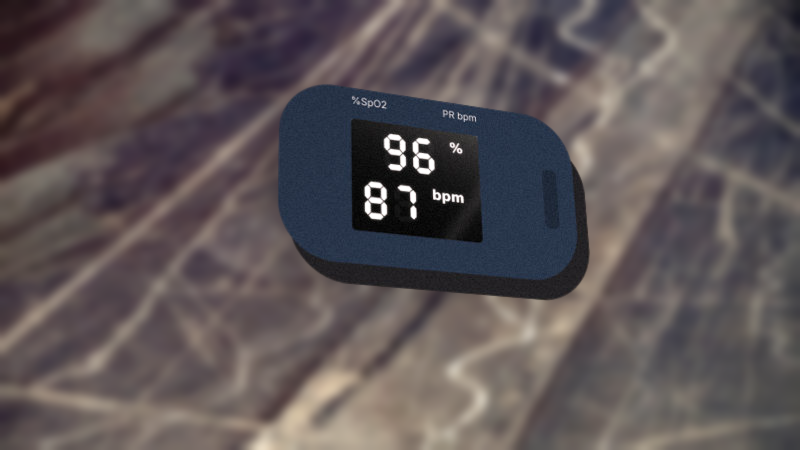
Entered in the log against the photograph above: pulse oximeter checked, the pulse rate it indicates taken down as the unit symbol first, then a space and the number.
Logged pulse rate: bpm 87
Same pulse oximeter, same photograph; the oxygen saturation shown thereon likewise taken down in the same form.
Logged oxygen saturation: % 96
